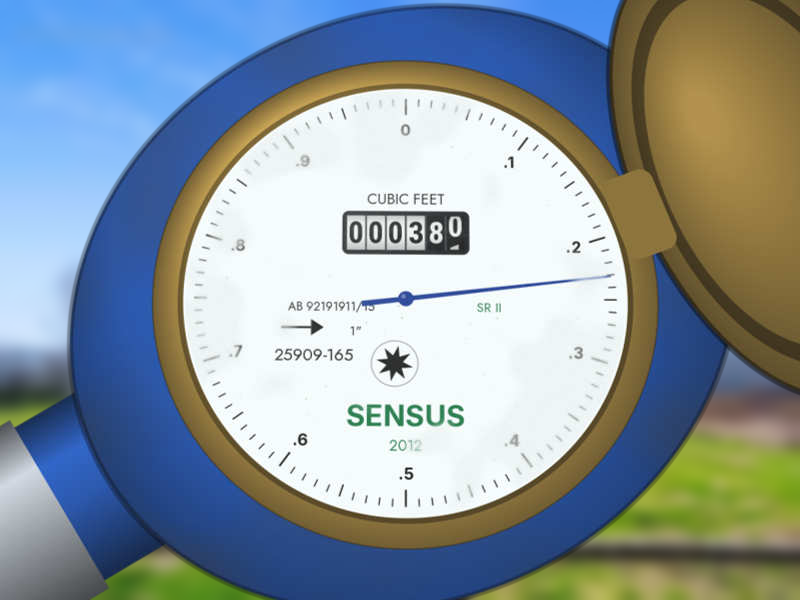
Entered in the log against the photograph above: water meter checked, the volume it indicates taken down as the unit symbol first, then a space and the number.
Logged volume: ft³ 380.23
